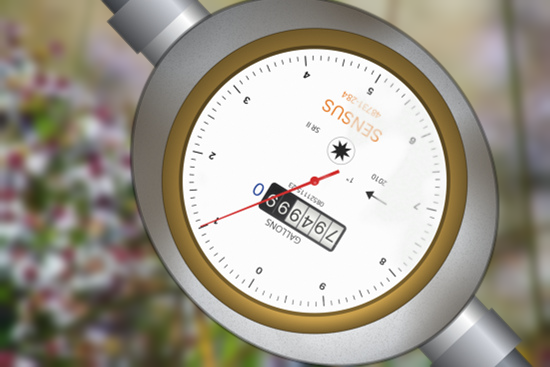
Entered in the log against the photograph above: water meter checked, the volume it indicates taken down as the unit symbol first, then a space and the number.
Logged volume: gal 7949991.0
